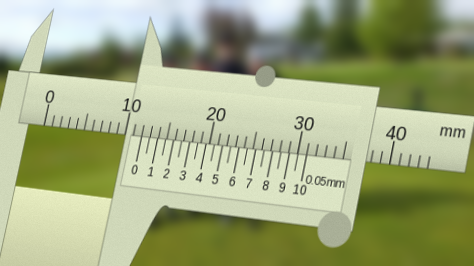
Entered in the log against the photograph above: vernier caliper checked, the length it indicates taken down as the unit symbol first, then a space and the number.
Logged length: mm 12.0
